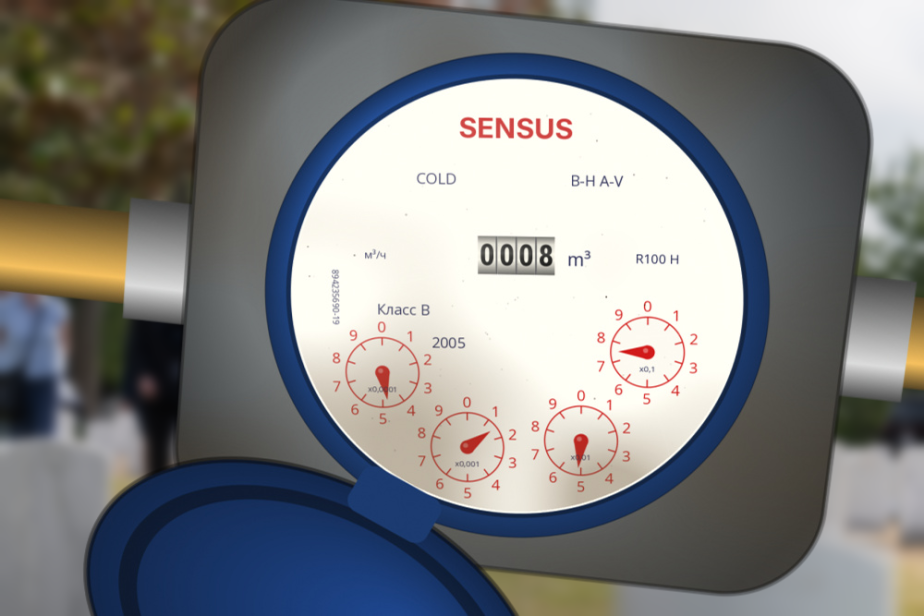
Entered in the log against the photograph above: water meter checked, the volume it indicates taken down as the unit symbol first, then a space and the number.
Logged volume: m³ 8.7514
